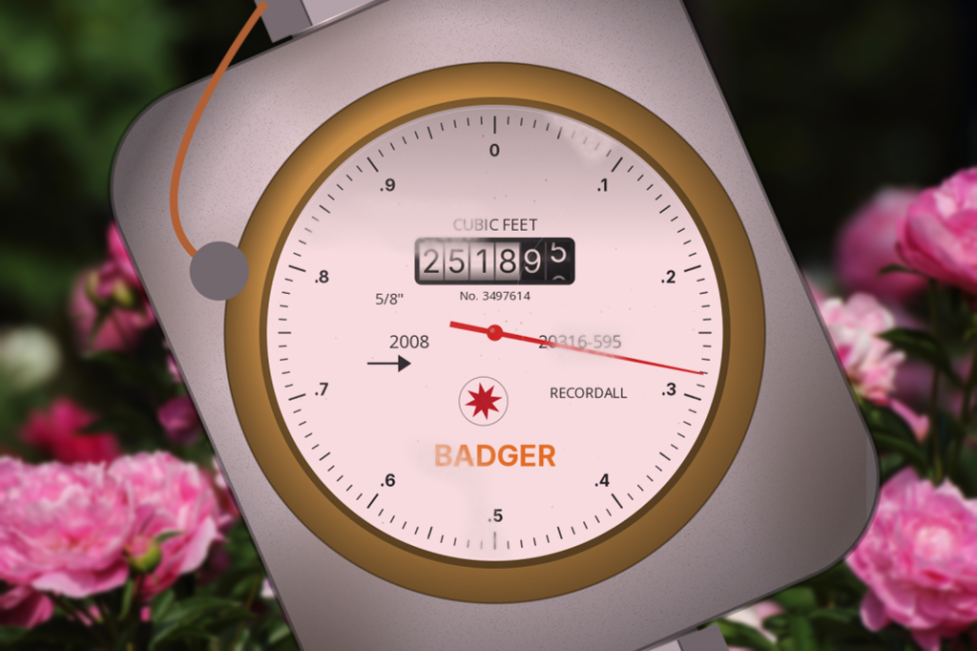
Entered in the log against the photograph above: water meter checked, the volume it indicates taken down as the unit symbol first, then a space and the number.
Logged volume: ft³ 251895.28
